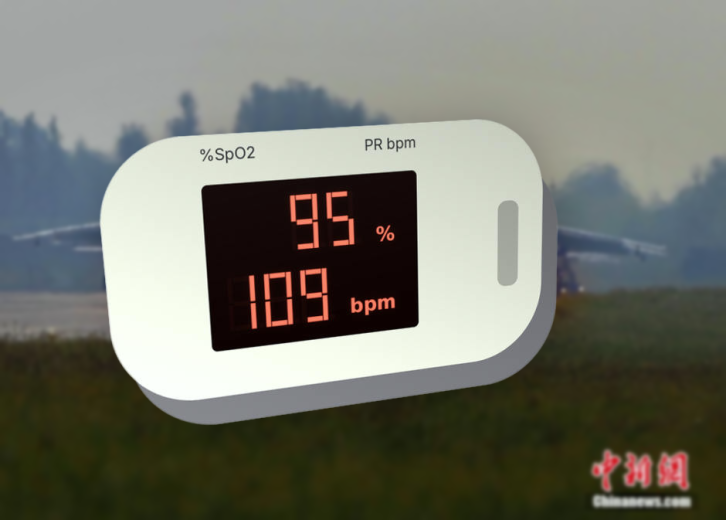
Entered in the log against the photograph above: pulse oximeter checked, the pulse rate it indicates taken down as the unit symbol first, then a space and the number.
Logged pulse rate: bpm 109
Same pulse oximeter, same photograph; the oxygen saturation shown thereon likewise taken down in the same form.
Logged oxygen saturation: % 95
